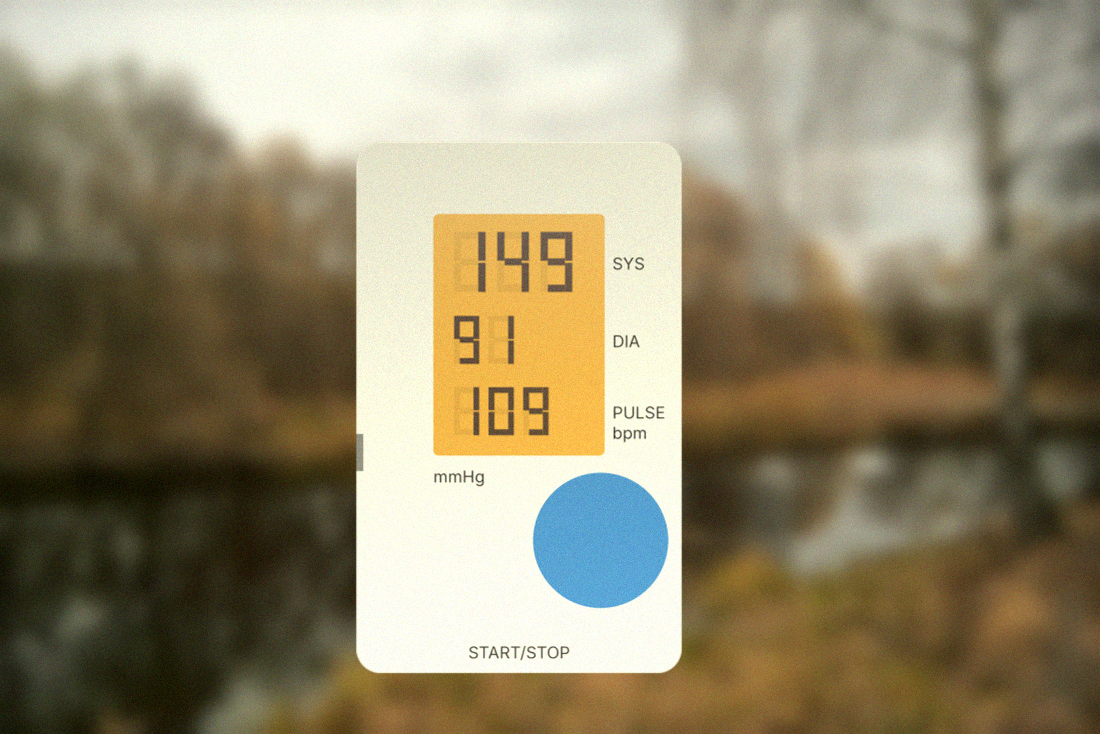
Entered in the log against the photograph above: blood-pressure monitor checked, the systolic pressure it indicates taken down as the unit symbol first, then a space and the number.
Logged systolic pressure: mmHg 149
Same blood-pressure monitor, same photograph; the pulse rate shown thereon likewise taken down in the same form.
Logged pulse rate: bpm 109
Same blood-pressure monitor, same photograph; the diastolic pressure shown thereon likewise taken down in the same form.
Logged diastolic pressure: mmHg 91
